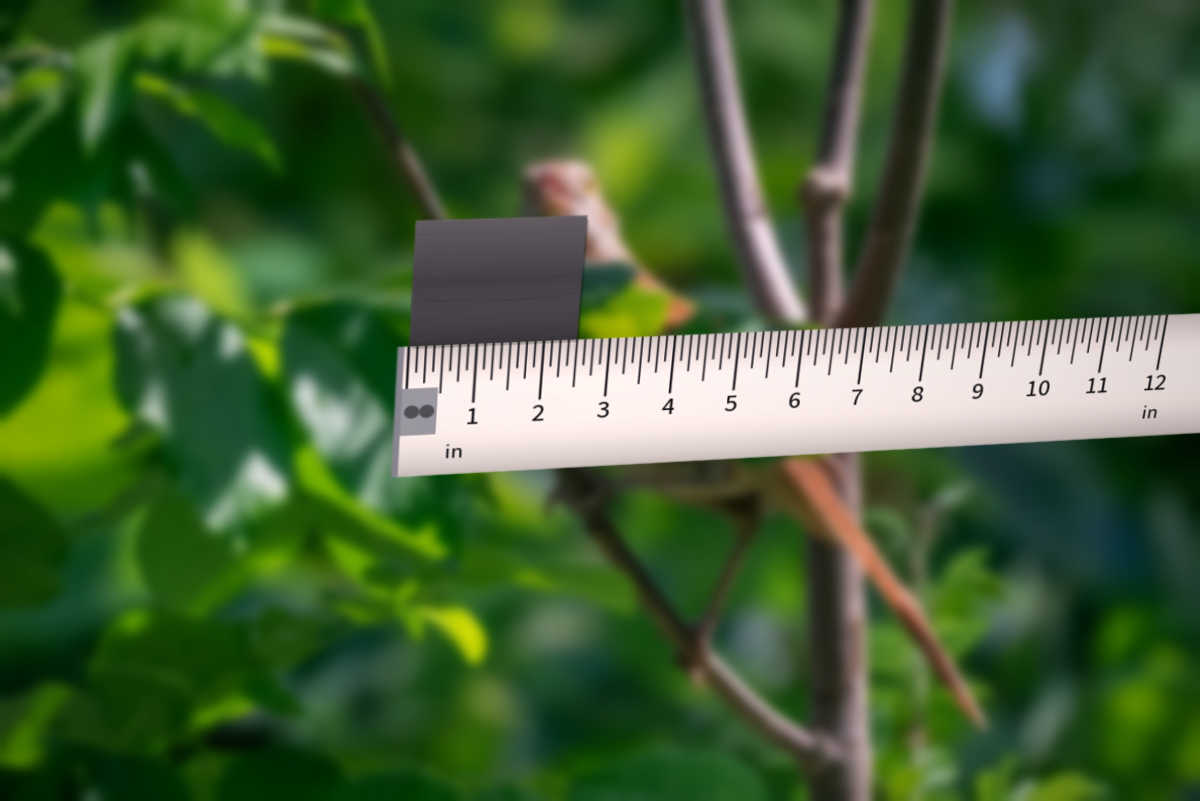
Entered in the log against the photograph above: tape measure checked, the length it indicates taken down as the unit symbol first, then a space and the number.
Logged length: in 2.5
